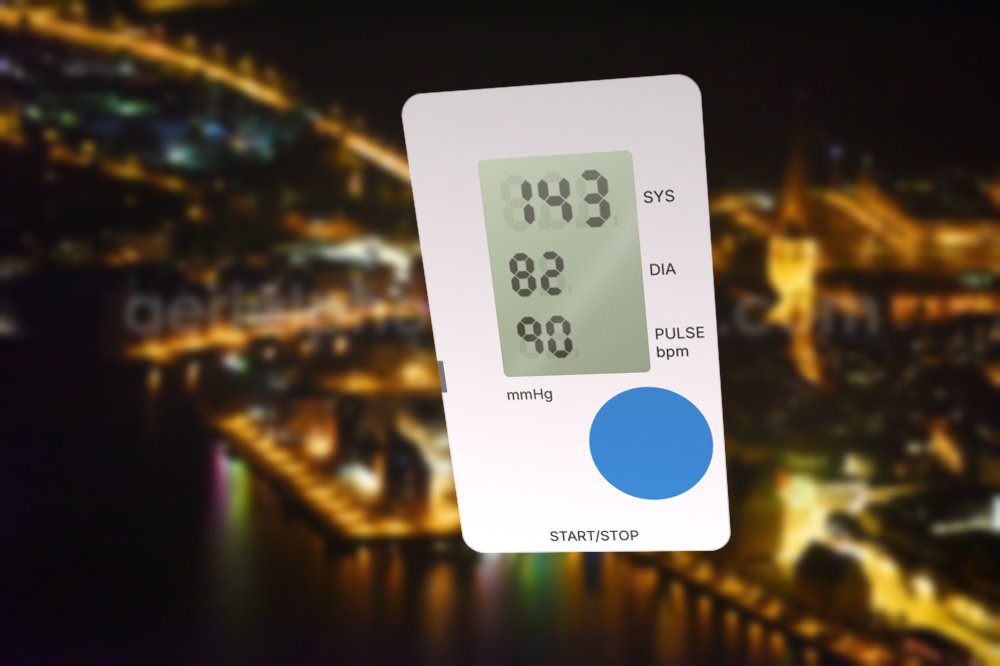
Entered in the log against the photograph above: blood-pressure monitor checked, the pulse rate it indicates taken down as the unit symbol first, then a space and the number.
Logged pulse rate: bpm 90
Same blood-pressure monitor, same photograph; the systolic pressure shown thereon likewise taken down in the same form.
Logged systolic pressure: mmHg 143
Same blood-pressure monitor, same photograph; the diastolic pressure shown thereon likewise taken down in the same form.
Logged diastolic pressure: mmHg 82
